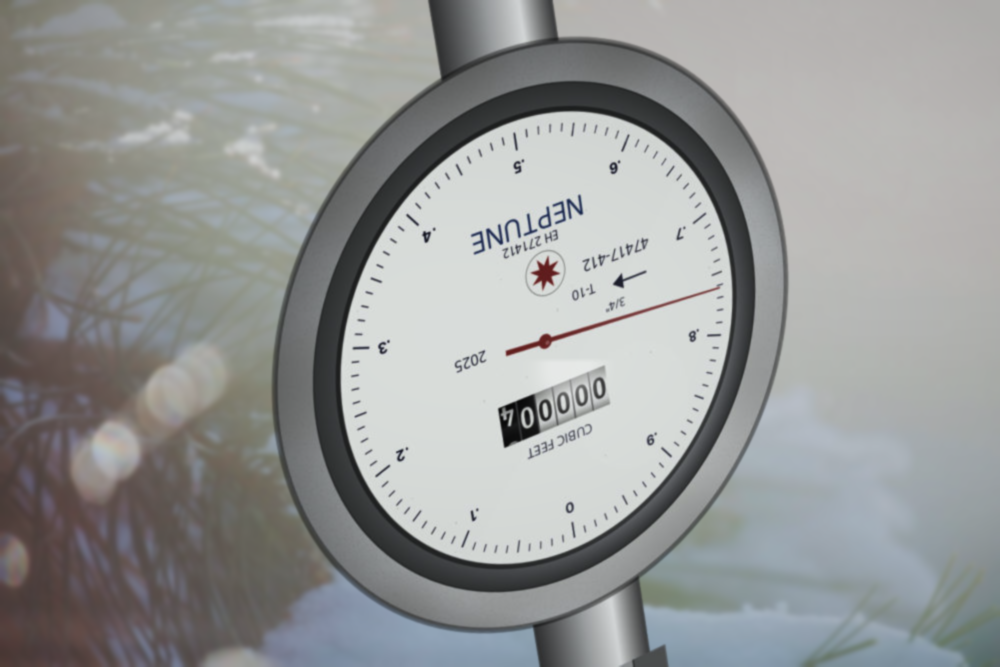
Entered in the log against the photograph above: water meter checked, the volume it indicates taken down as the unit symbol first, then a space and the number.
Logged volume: ft³ 3.76
